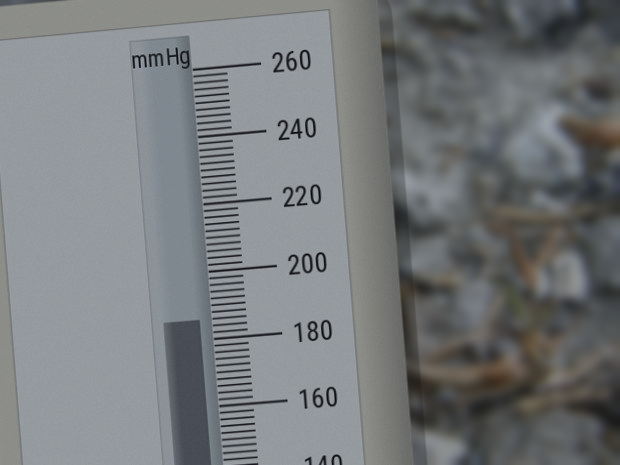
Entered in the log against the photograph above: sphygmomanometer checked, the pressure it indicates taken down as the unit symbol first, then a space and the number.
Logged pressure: mmHg 186
